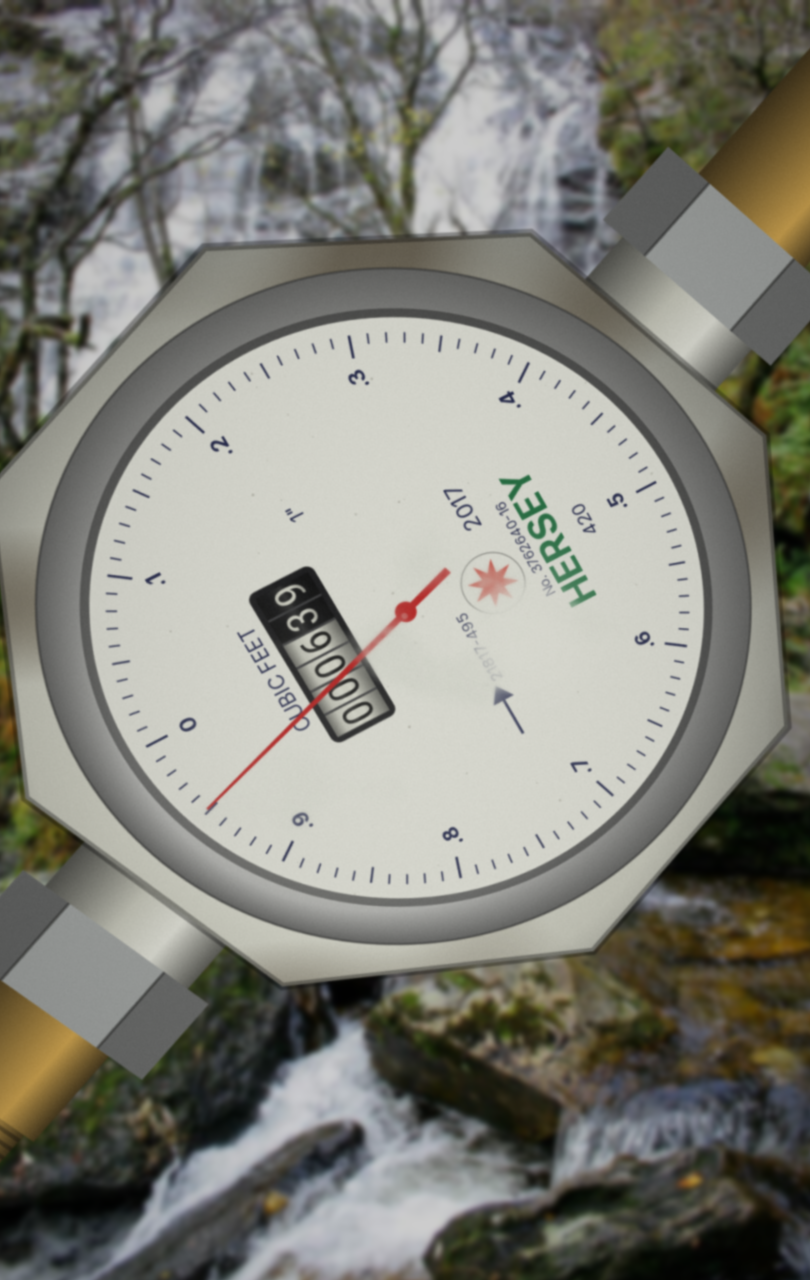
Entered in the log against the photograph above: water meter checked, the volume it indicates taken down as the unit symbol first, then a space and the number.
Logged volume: ft³ 638.95
